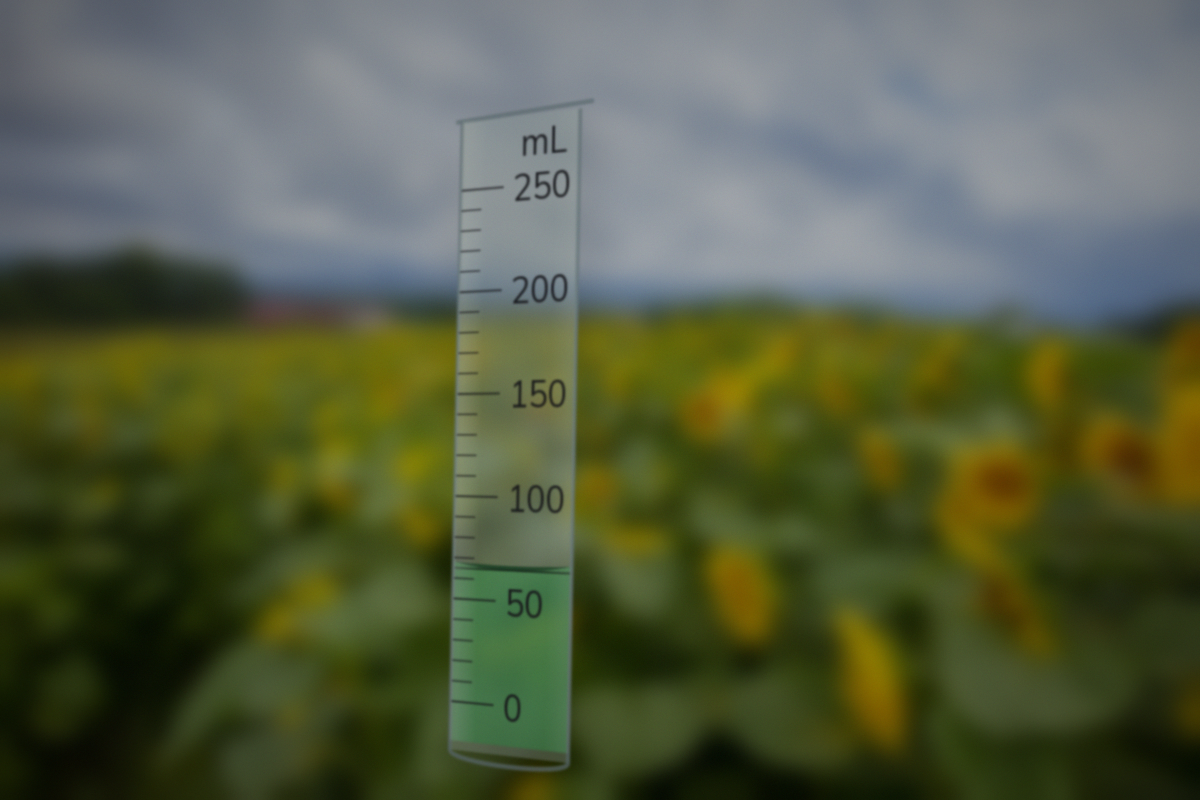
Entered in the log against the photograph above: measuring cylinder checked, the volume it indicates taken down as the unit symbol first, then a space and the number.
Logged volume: mL 65
